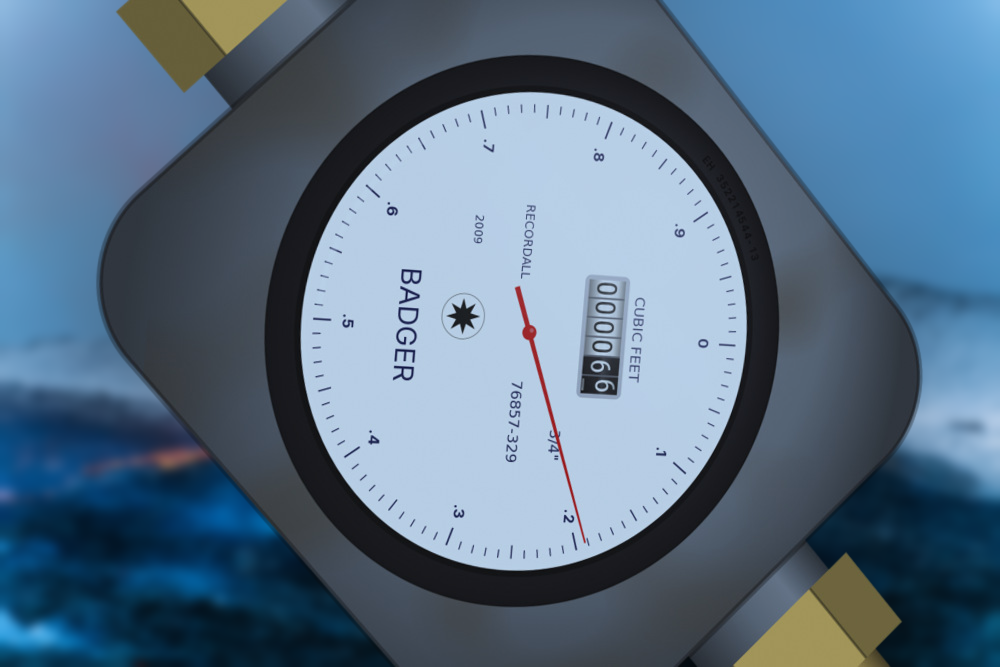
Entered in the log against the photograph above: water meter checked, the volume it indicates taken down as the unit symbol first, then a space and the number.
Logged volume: ft³ 66.19
